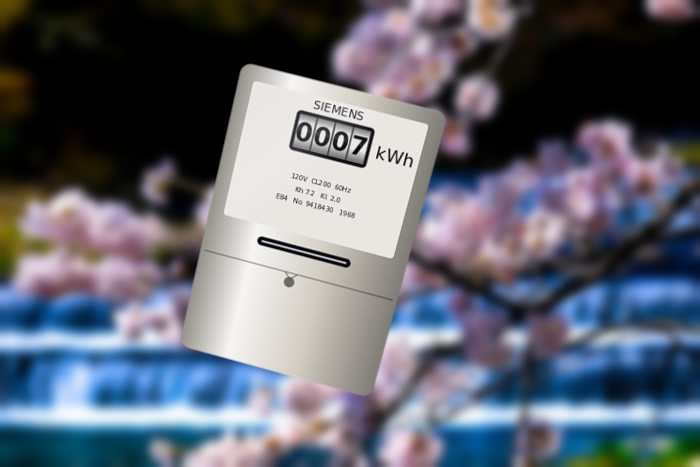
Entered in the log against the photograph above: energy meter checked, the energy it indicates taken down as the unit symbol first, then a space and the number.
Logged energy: kWh 7
